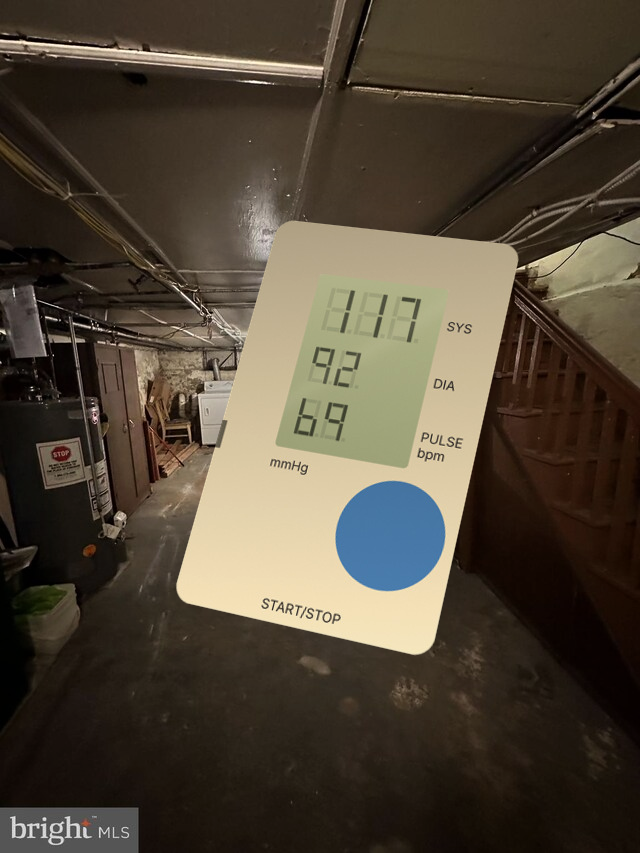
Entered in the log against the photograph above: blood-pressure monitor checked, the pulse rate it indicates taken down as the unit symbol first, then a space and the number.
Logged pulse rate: bpm 69
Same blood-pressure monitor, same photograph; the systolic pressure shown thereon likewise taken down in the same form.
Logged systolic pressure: mmHg 117
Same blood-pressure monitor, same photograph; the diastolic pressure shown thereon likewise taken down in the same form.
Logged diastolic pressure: mmHg 92
